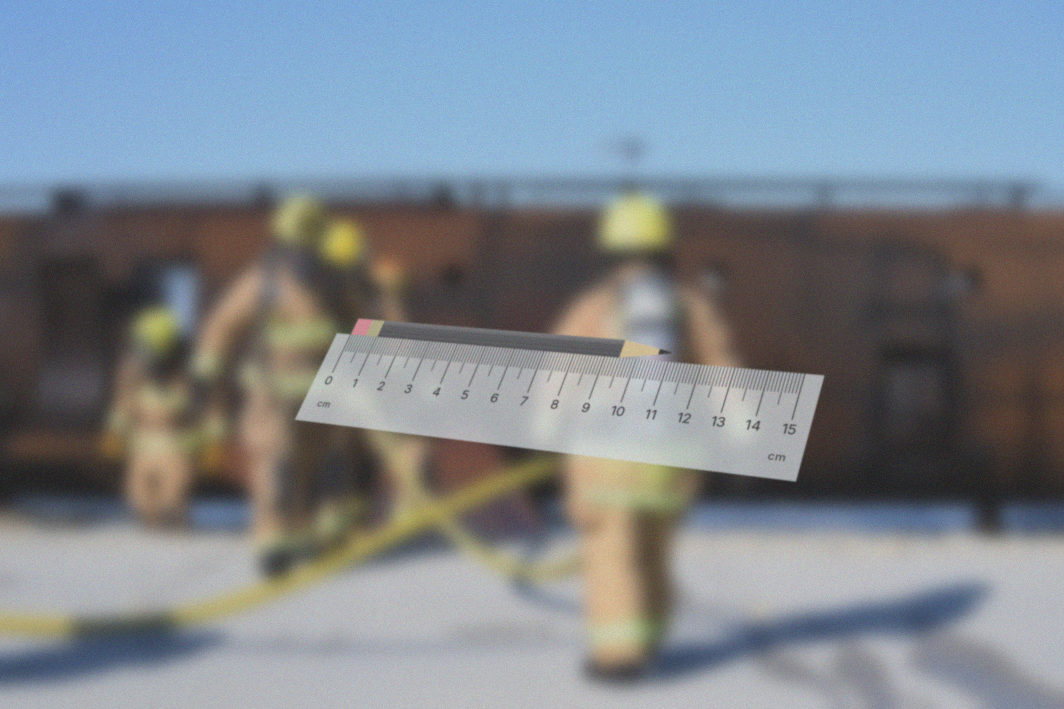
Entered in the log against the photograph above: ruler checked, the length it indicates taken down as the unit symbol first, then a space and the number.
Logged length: cm 11
